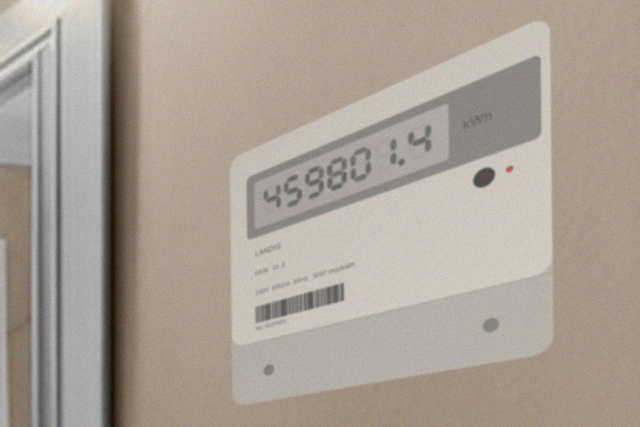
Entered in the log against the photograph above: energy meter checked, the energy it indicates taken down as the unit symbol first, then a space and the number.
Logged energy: kWh 459801.4
